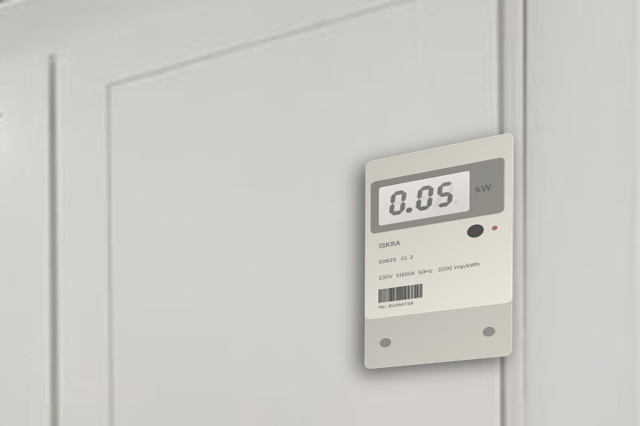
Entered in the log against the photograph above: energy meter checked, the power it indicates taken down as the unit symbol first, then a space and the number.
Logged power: kW 0.05
